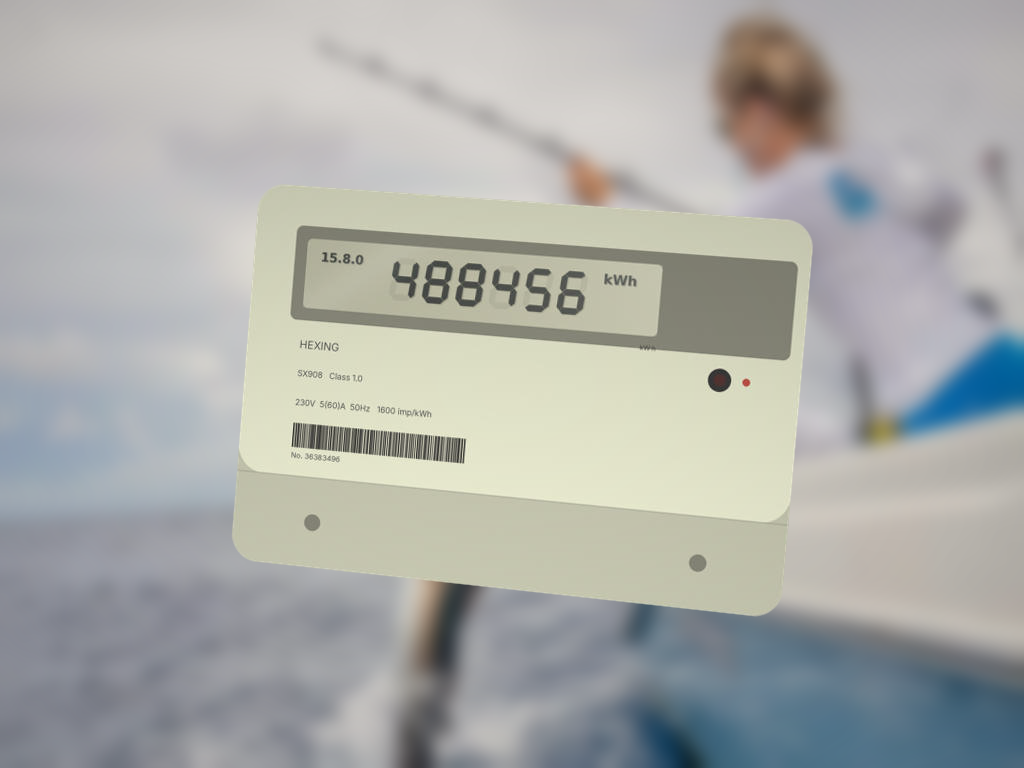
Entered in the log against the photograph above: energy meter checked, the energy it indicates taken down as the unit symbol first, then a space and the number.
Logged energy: kWh 488456
